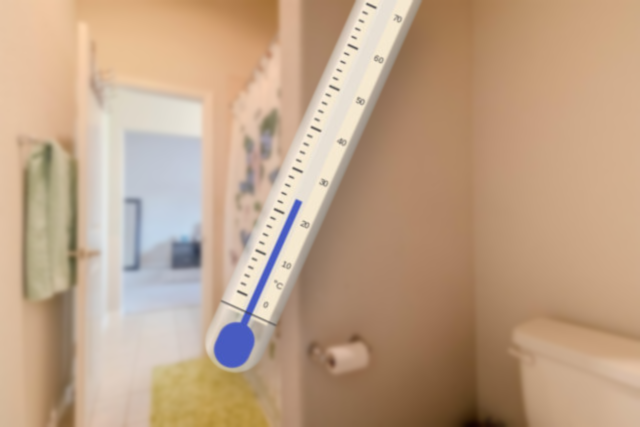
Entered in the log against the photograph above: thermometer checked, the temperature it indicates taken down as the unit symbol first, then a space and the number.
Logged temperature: °C 24
